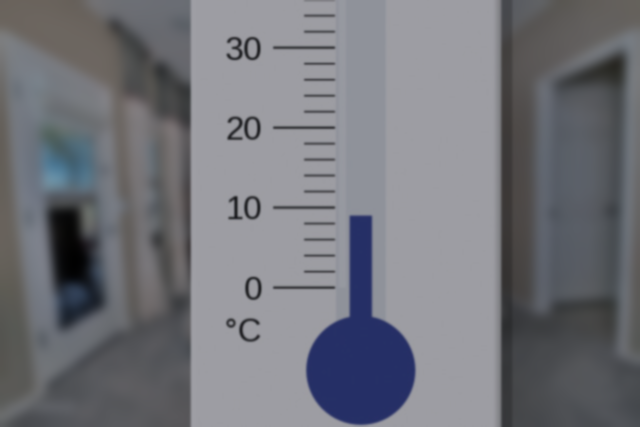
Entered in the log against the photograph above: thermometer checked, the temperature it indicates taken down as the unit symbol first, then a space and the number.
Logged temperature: °C 9
